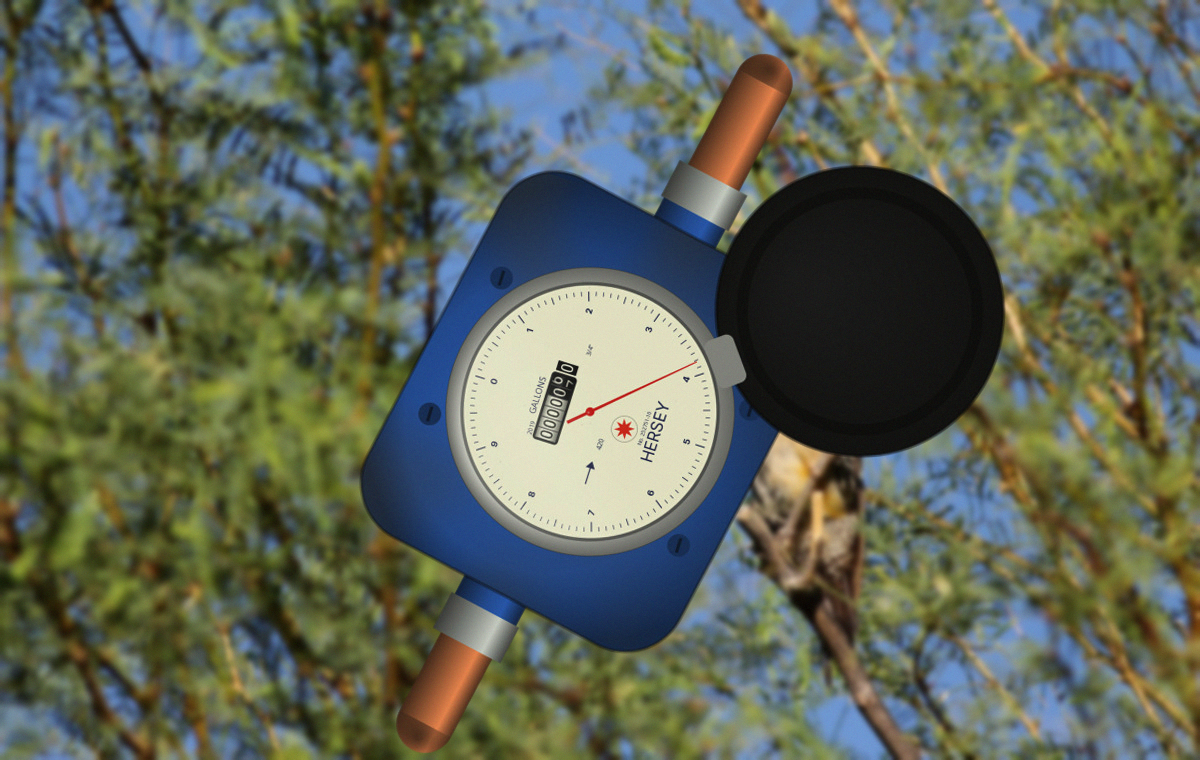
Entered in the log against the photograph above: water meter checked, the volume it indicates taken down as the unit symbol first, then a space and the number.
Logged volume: gal 63.8
